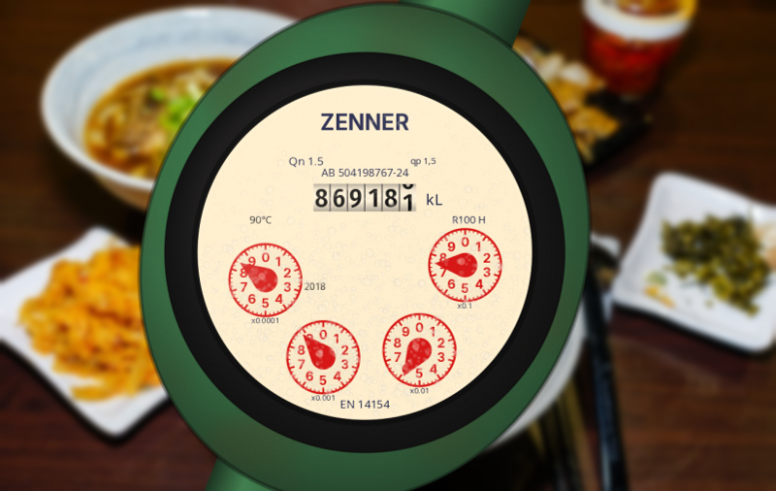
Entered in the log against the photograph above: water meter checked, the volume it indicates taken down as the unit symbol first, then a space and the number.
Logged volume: kL 869180.7588
